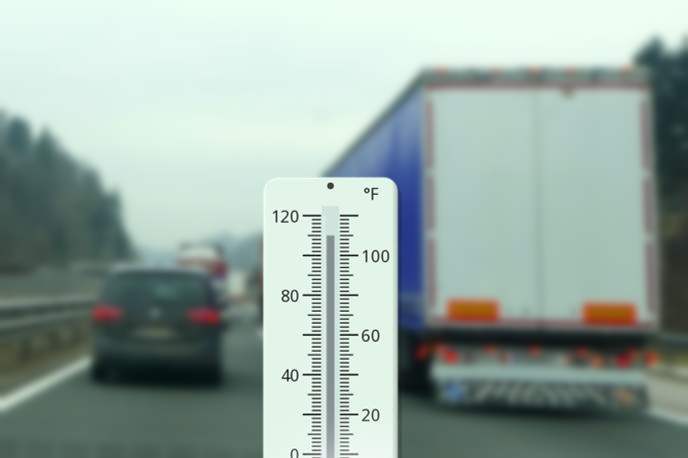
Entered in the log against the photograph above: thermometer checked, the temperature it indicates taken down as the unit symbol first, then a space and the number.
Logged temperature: °F 110
